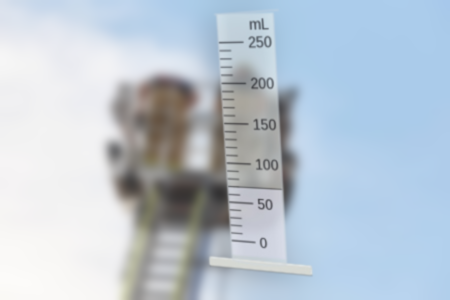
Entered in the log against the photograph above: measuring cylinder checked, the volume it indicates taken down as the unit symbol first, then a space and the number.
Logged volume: mL 70
